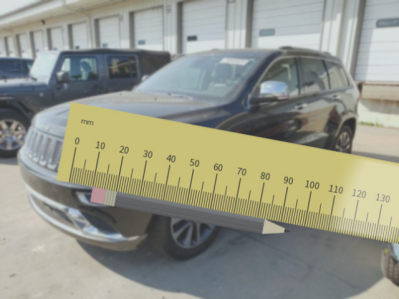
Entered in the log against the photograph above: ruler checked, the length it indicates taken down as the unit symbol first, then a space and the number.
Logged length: mm 85
